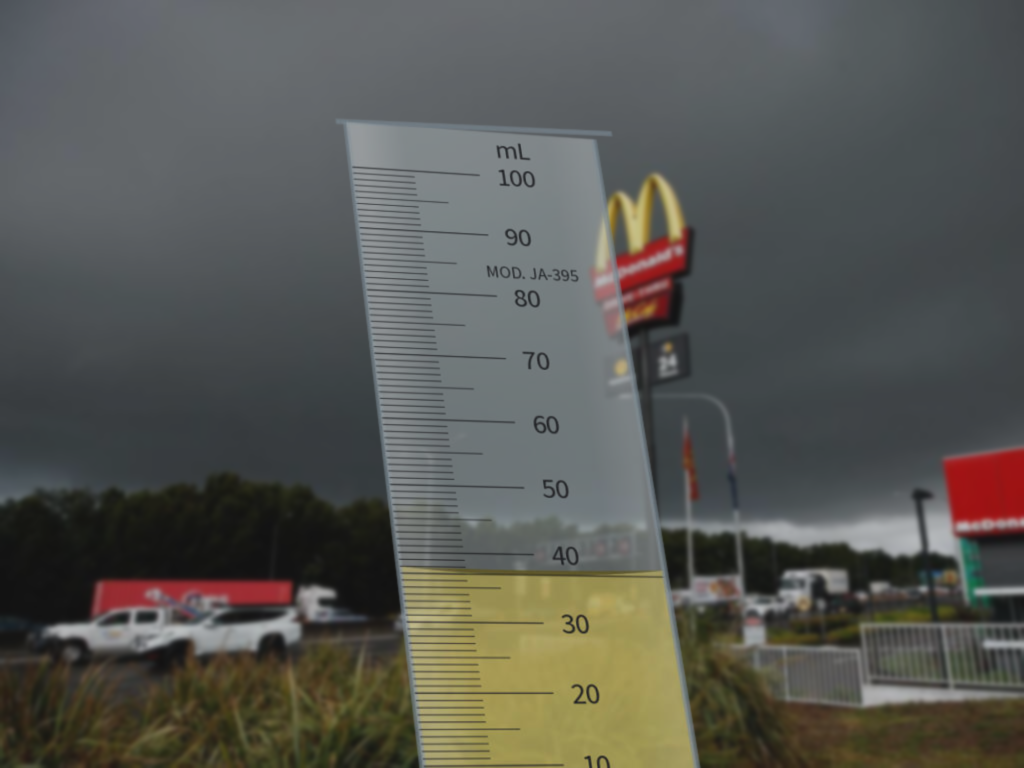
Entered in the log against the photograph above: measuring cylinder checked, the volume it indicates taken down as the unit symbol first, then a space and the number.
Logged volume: mL 37
